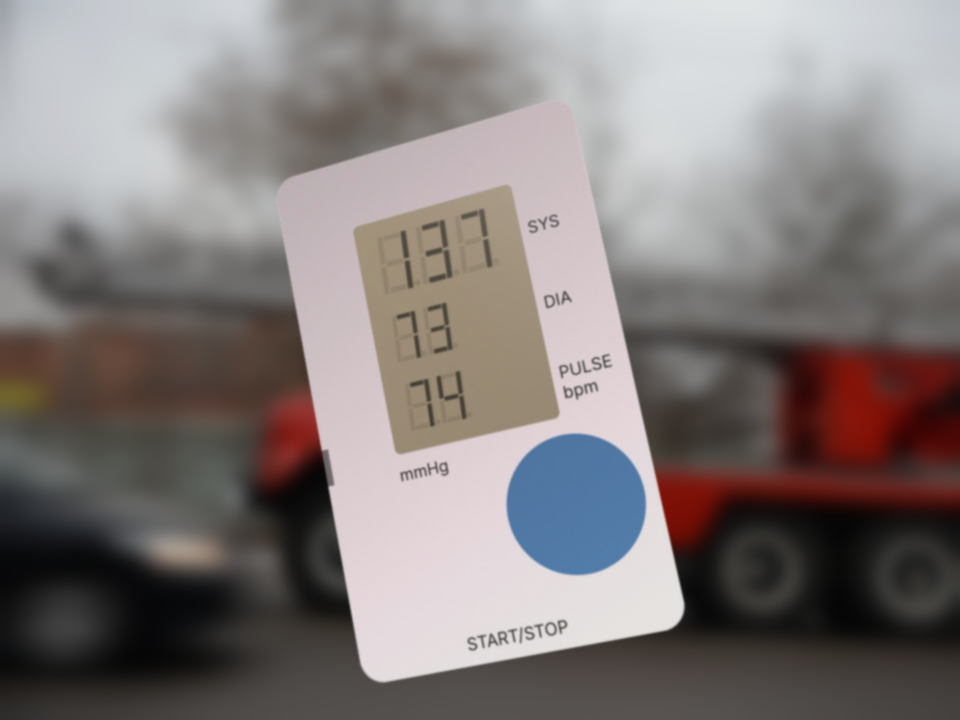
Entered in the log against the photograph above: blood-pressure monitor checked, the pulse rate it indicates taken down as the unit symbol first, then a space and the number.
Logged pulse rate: bpm 74
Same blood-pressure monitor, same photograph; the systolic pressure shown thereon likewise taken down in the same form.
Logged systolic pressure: mmHg 137
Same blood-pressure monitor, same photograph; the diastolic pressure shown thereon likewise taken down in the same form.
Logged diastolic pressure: mmHg 73
